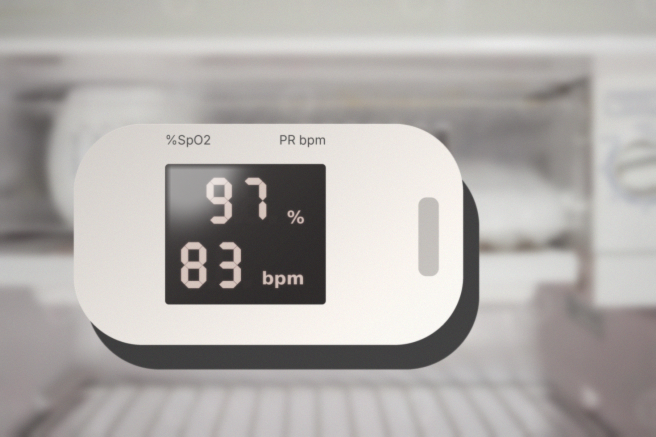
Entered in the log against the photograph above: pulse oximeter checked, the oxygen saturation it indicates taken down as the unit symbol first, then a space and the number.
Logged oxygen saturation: % 97
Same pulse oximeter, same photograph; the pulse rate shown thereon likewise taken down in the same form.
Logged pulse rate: bpm 83
